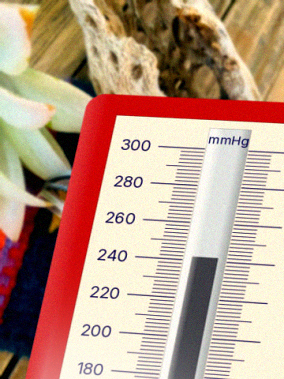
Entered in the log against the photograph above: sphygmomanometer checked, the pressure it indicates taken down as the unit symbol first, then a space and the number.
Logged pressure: mmHg 242
